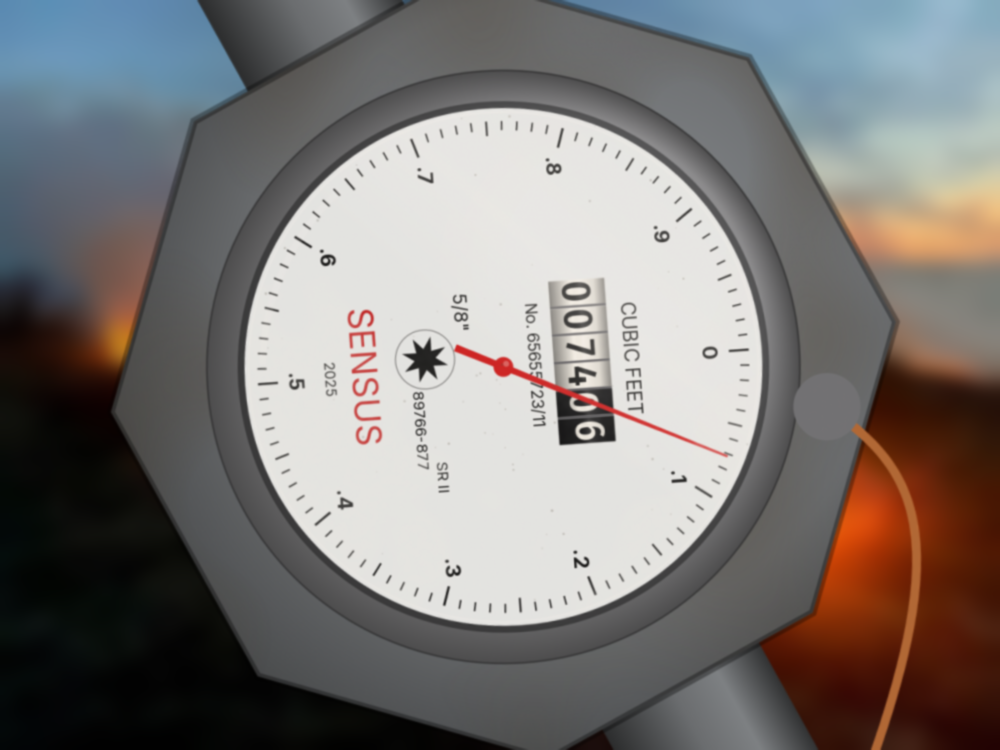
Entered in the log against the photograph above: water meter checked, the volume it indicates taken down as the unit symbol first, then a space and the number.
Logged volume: ft³ 7406.07
